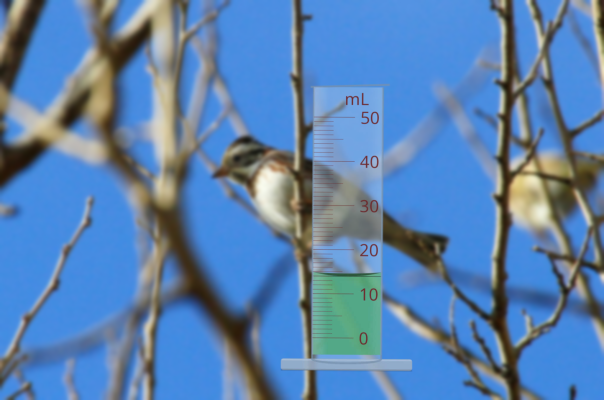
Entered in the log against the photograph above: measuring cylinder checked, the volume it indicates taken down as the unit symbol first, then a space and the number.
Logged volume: mL 14
